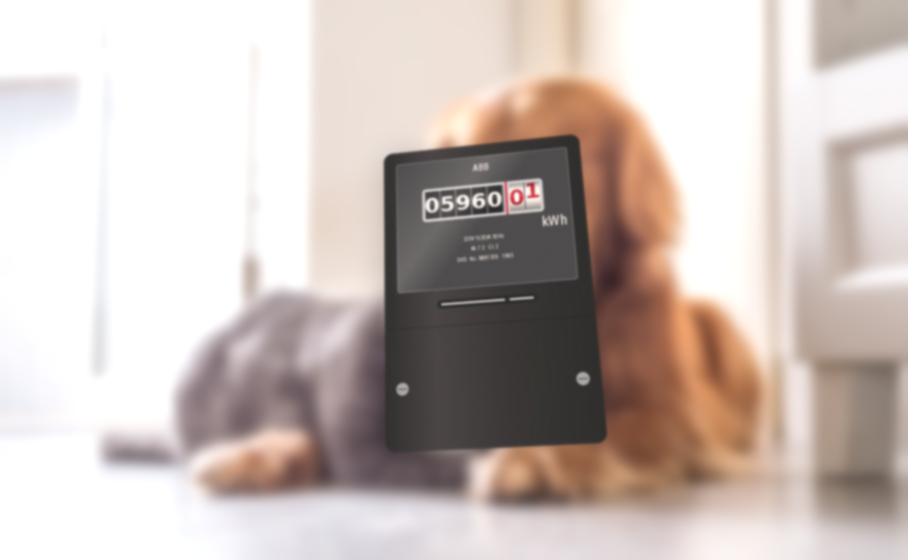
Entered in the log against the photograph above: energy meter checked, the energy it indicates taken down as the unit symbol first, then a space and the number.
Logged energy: kWh 5960.01
